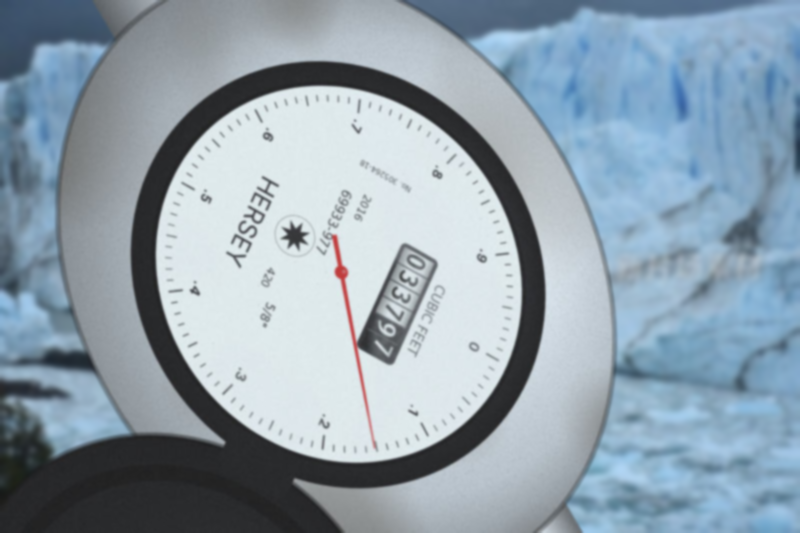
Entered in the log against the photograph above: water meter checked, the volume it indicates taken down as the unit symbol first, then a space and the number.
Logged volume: ft³ 33797.15
